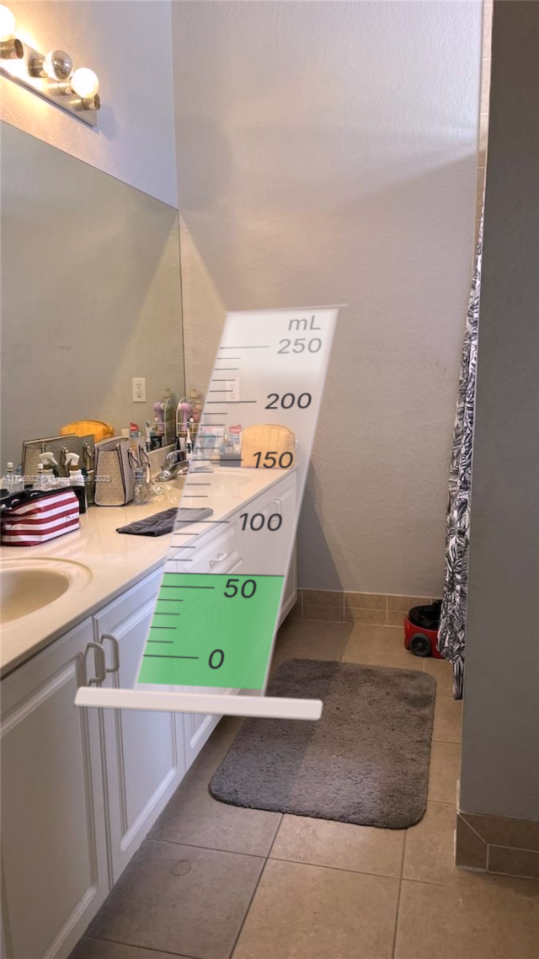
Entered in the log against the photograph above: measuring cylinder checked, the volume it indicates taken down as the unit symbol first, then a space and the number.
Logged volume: mL 60
